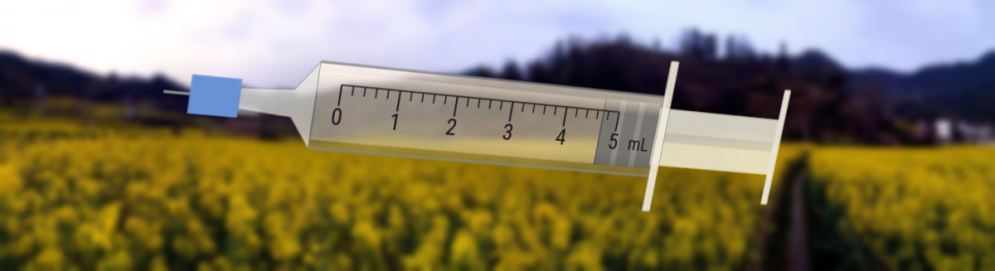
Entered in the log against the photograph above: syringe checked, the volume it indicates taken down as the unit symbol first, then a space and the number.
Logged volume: mL 4.7
